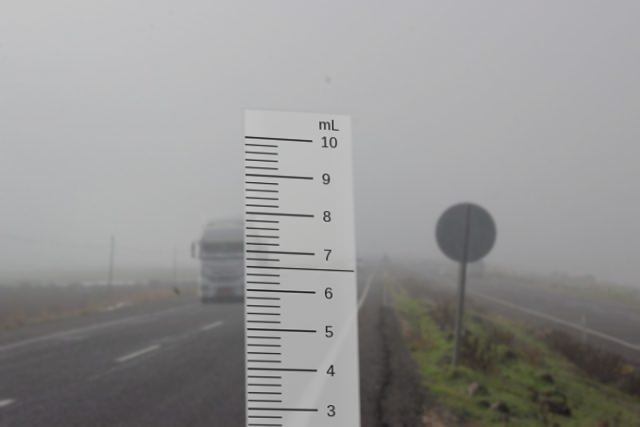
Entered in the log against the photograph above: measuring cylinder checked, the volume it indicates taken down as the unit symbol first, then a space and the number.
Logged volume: mL 6.6
